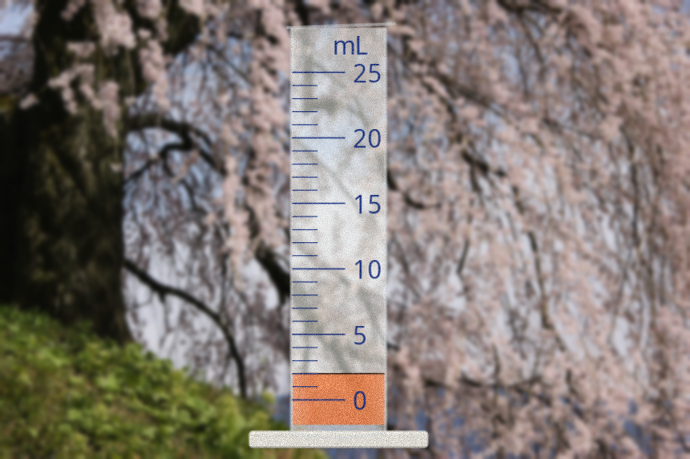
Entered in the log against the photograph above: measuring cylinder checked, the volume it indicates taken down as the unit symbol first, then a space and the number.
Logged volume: mL 2
